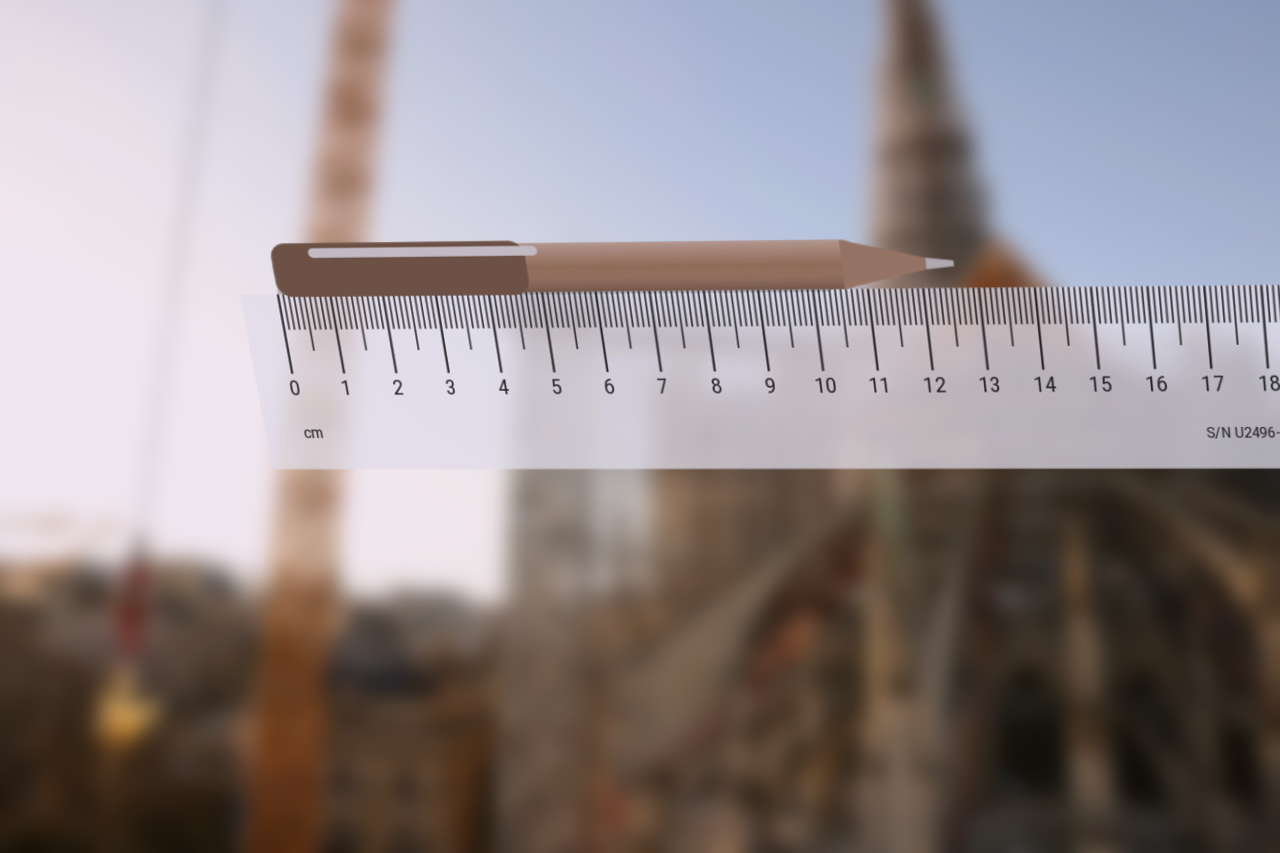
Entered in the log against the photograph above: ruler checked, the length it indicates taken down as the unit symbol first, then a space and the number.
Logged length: cm 12.6
